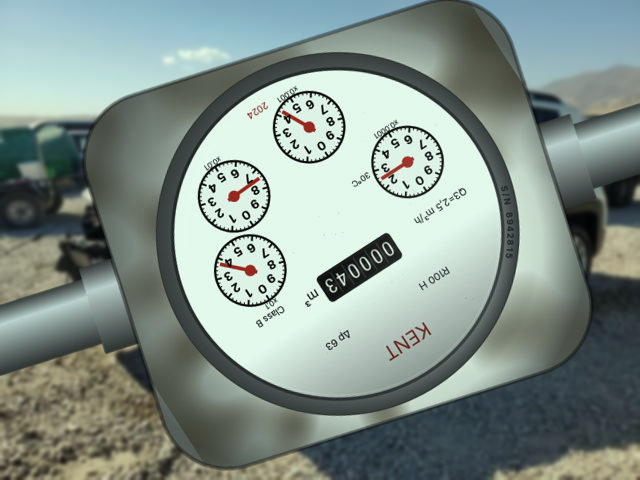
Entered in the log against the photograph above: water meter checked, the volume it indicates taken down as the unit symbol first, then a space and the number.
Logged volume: m³ 43.3742
